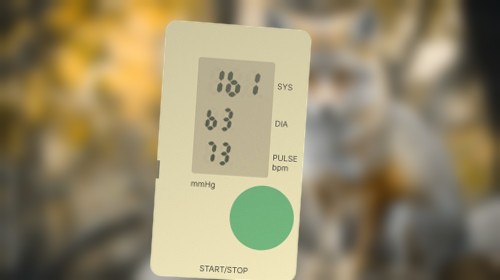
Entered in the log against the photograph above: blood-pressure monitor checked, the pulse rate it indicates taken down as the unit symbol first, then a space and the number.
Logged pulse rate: bpm 73
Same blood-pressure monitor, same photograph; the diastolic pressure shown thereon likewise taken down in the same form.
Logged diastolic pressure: mmHg 63
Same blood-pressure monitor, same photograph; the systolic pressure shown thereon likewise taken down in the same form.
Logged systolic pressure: mmHg 161
